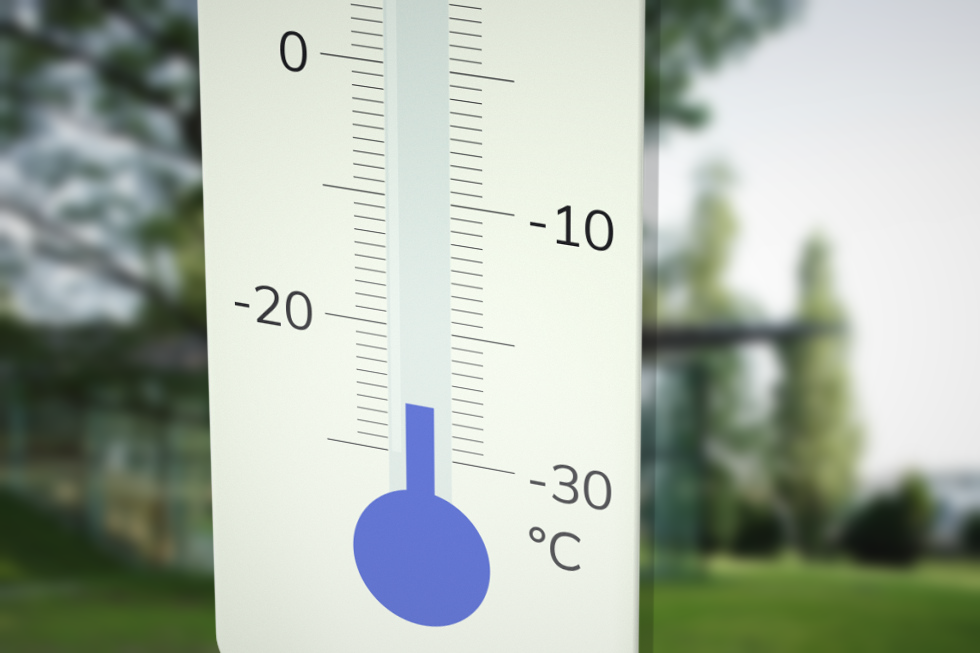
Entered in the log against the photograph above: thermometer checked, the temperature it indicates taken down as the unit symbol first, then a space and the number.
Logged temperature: °C -26
